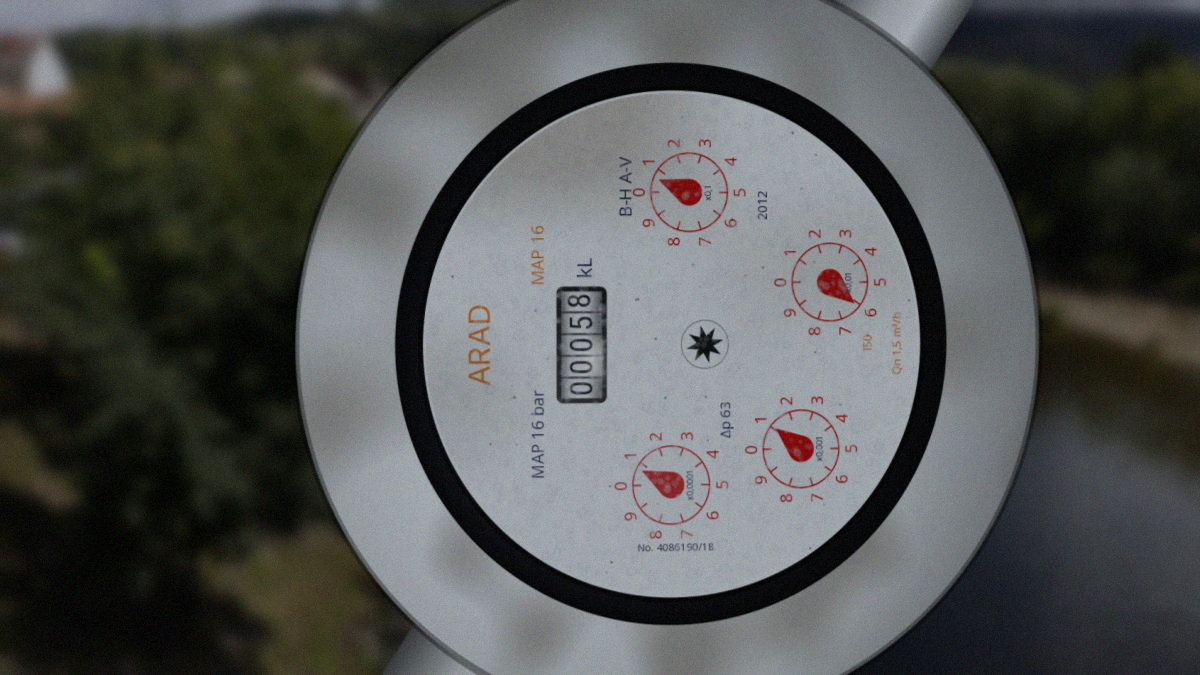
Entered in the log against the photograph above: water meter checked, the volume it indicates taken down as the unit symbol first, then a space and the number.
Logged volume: kL 58.0610
